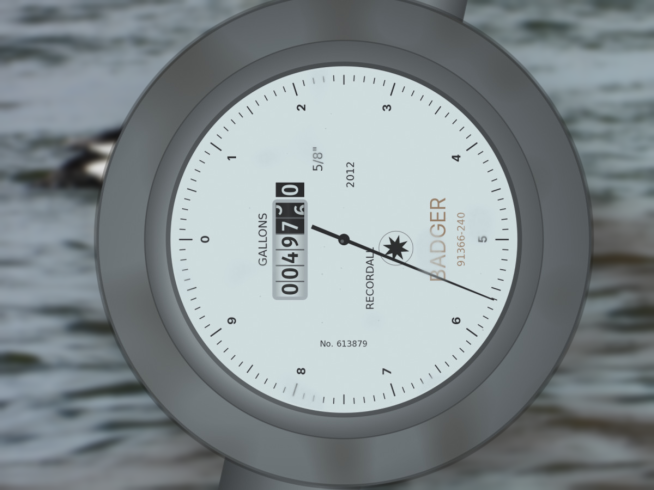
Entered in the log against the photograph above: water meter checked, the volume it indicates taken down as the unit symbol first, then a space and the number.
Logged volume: gal 49755.6
